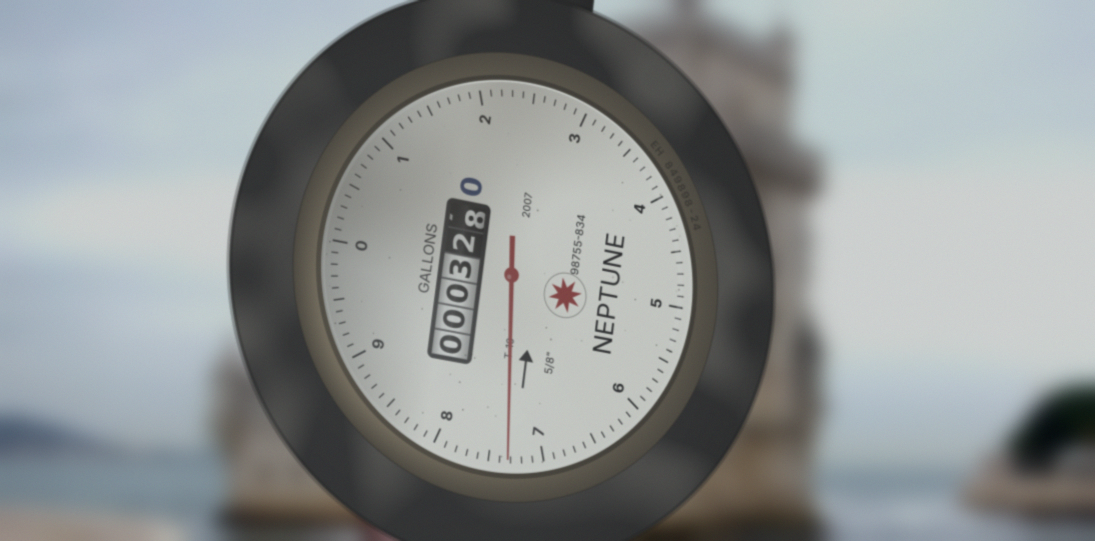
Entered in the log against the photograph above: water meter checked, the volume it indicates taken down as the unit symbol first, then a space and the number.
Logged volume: gal 3277.3
